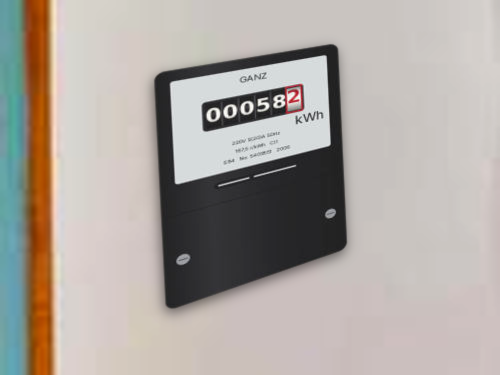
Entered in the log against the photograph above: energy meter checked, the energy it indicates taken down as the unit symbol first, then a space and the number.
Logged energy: kWh 58.2
